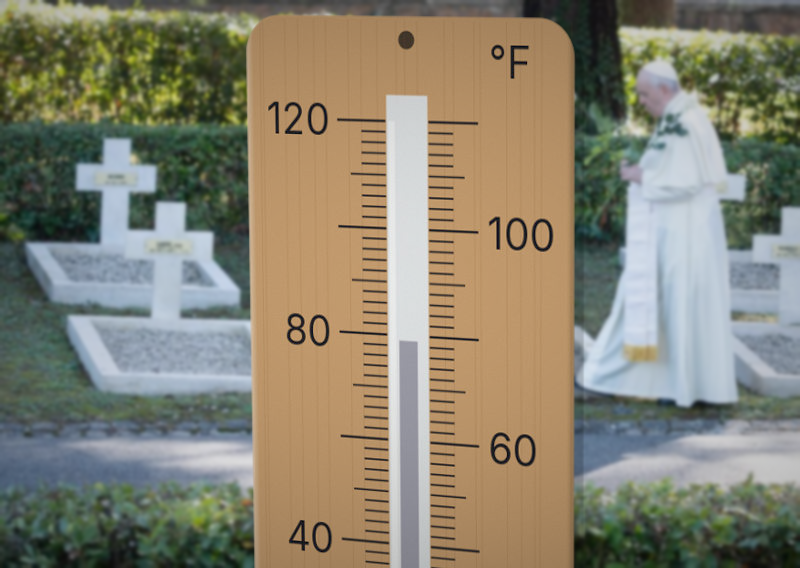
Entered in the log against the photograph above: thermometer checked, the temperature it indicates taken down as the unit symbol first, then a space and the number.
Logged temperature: °F 79
